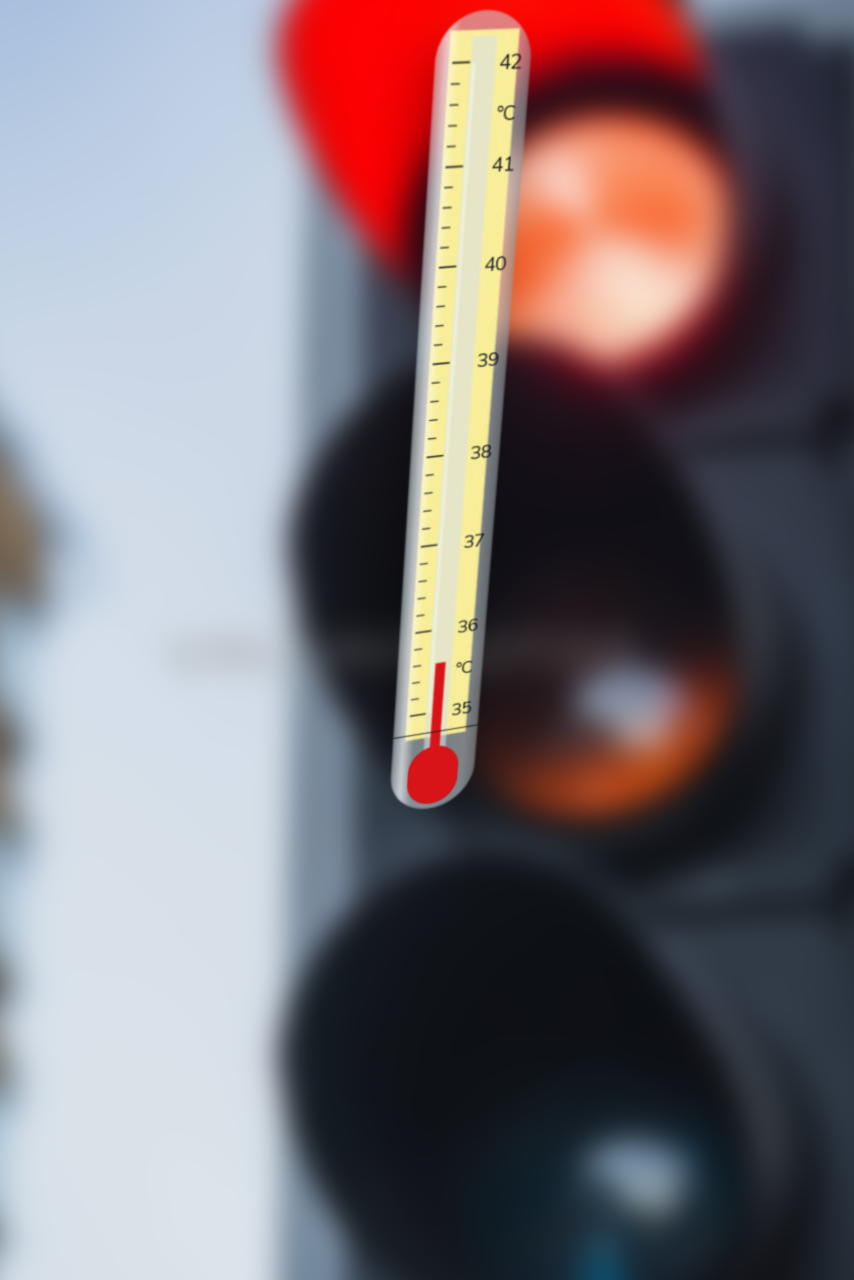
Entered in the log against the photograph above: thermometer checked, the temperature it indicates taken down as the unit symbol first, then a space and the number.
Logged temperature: °C 35.6
